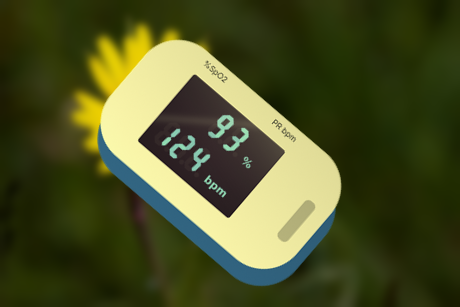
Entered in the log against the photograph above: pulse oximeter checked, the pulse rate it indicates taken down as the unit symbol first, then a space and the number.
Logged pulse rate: bpm 124
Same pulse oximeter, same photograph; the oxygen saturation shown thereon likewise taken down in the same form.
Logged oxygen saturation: % 93
